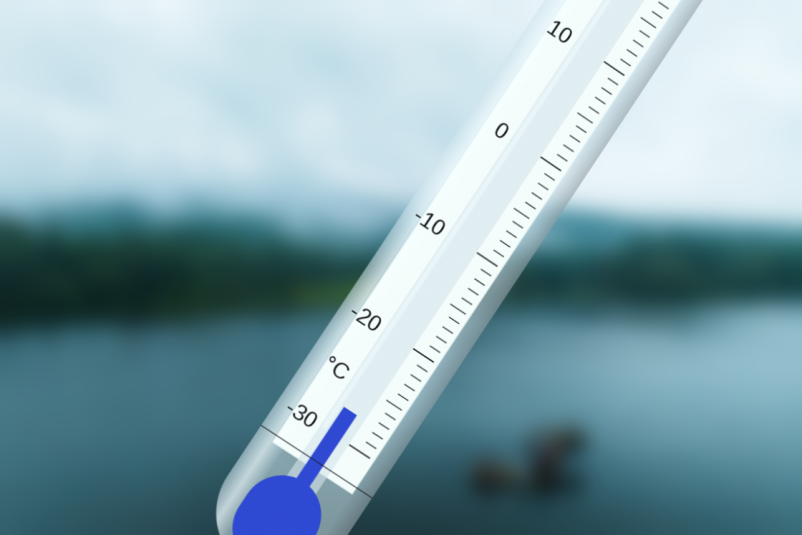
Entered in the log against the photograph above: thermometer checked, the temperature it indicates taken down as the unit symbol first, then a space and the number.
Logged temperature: °C -27.5
